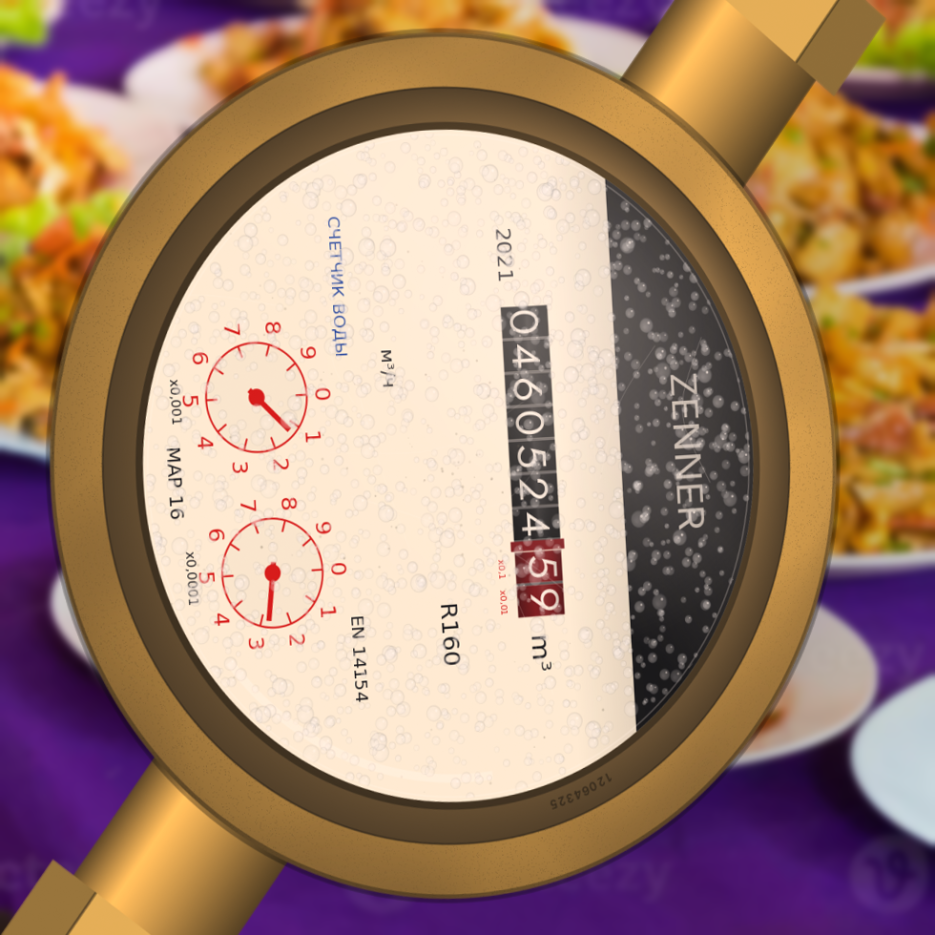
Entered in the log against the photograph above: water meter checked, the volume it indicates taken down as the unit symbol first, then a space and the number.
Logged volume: m³ 460524.5912
